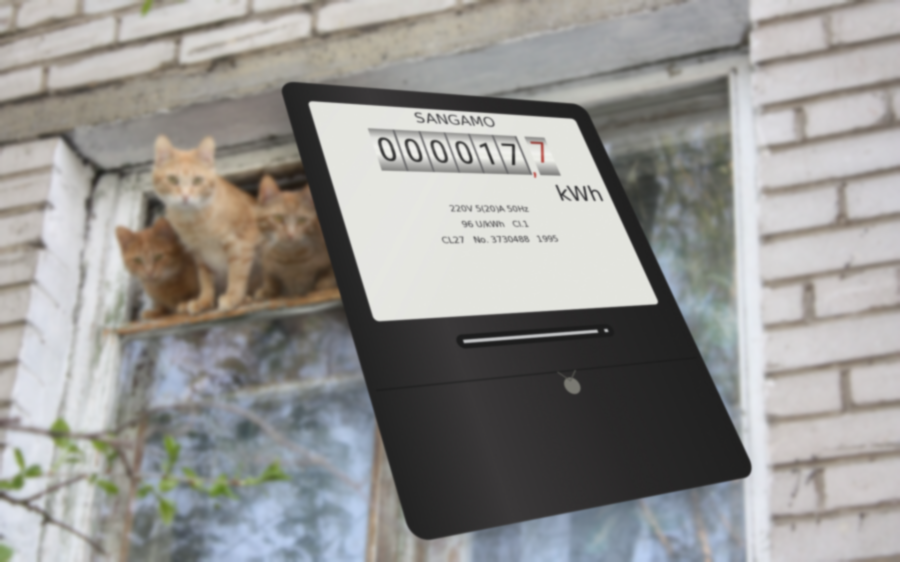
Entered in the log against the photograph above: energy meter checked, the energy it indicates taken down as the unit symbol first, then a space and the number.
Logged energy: kWh 17.7
